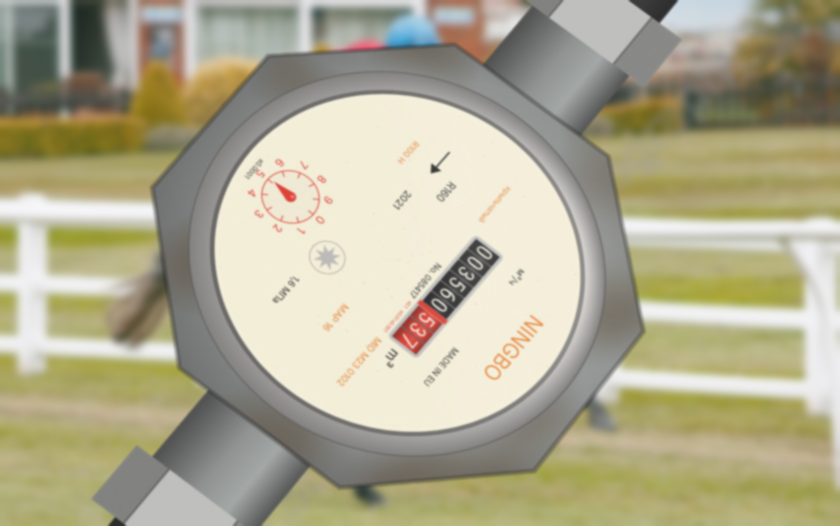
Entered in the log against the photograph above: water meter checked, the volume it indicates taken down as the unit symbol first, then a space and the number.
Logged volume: m³ 3560.5375
